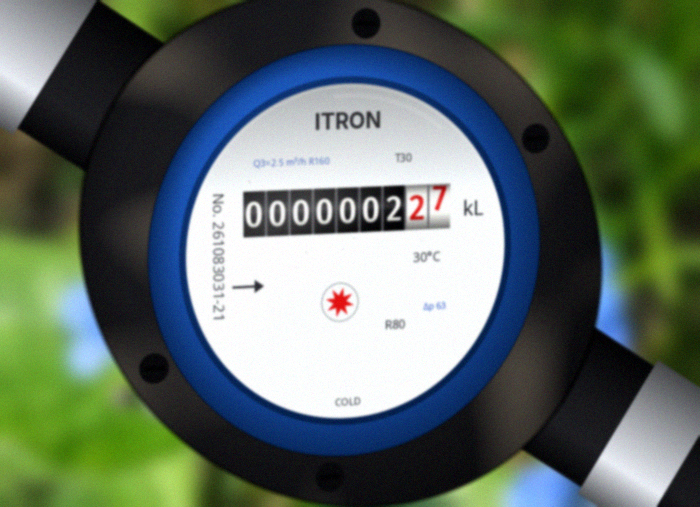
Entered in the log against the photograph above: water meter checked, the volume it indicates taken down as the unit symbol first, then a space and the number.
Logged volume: kL 2.27
